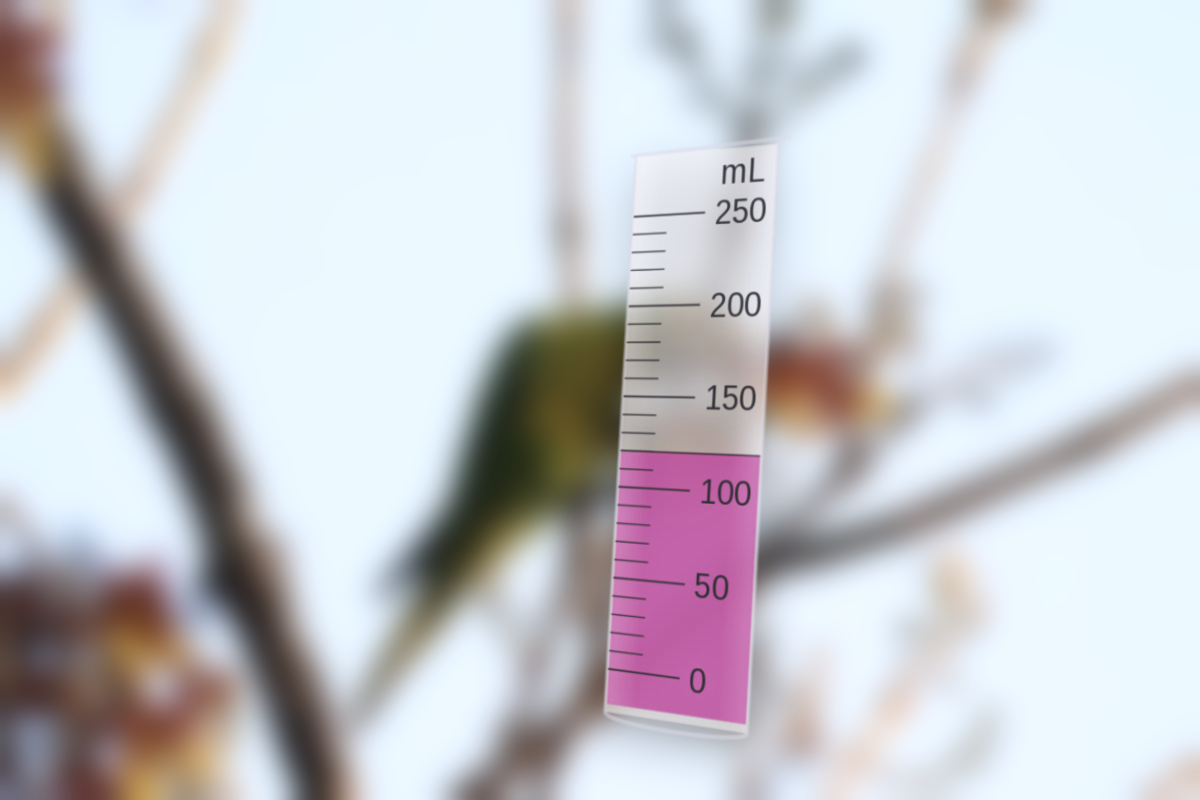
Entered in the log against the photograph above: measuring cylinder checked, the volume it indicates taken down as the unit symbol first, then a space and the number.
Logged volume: mL 120
